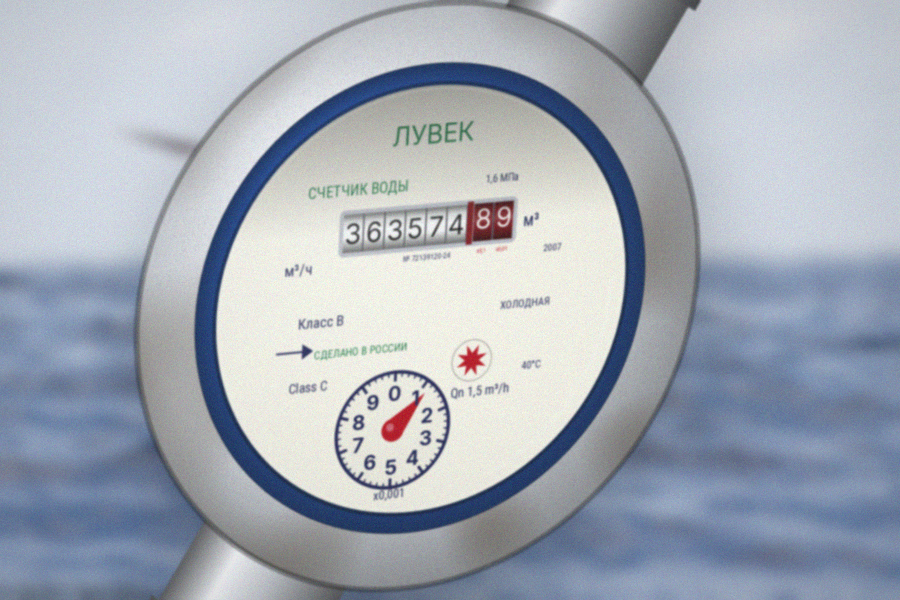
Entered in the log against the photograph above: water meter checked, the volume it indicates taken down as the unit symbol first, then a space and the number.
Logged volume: m³ 363574.891
